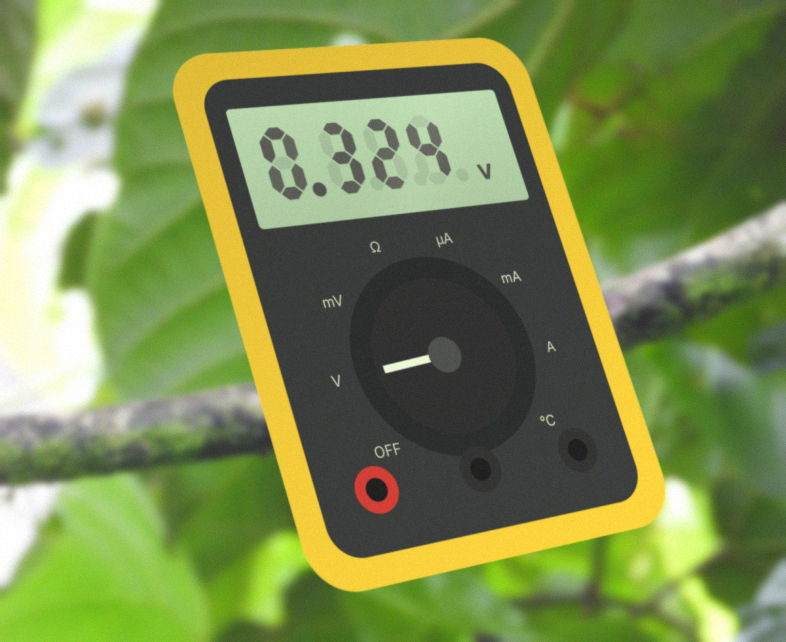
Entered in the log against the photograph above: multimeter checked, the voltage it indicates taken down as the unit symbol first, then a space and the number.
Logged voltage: V 0.324
